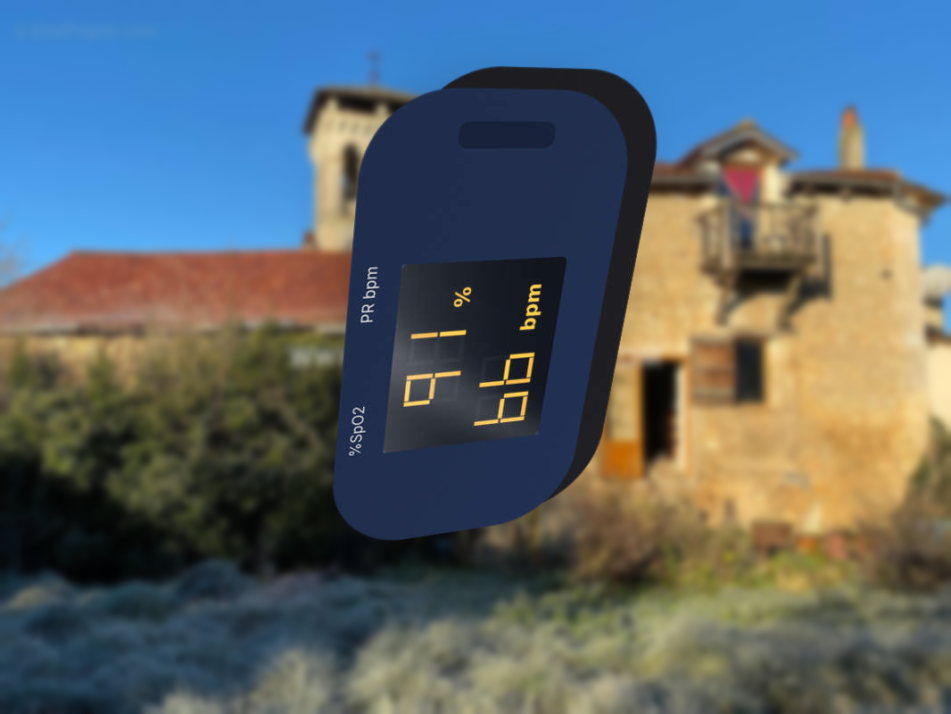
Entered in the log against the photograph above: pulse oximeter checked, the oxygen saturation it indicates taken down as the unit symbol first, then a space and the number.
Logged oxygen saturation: % 91
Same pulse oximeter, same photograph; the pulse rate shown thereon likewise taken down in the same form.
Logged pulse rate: bpm 66
